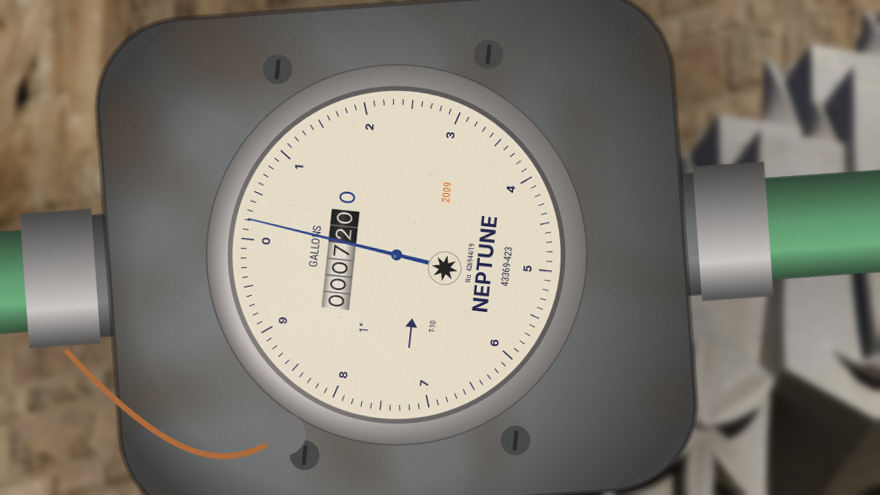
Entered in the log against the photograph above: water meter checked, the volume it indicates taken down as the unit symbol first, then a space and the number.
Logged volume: gal 7200.2
